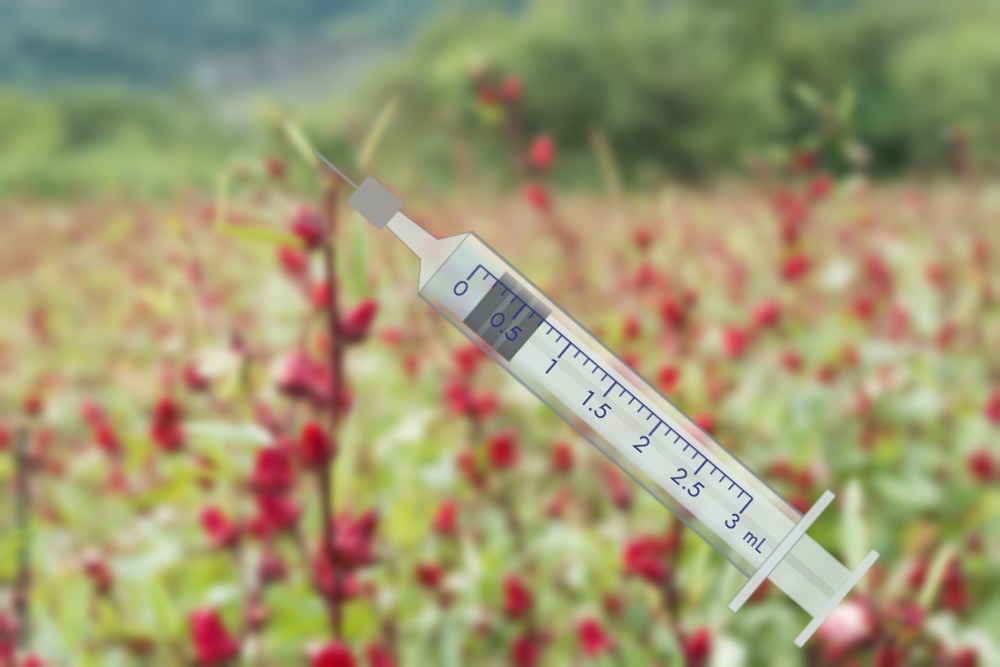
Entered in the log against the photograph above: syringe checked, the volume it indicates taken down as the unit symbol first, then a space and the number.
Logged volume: mL 0.2
